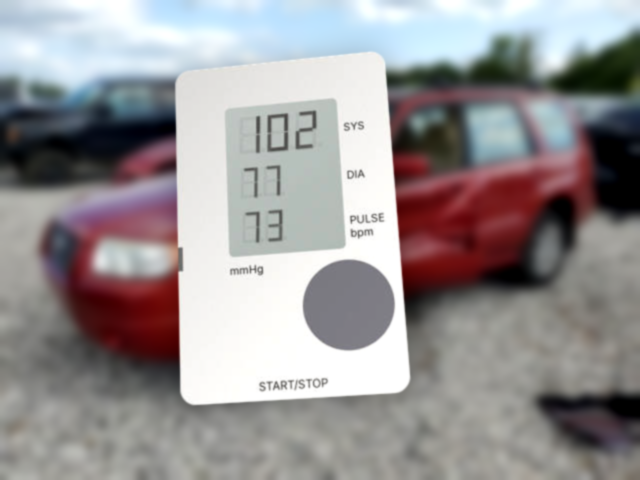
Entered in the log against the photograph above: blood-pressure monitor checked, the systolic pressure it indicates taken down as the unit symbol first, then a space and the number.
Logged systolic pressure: mmHg 102
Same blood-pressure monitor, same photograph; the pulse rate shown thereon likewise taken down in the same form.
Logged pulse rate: bpm 73
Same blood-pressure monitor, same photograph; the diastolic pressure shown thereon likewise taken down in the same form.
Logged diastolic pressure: mmHg 77
